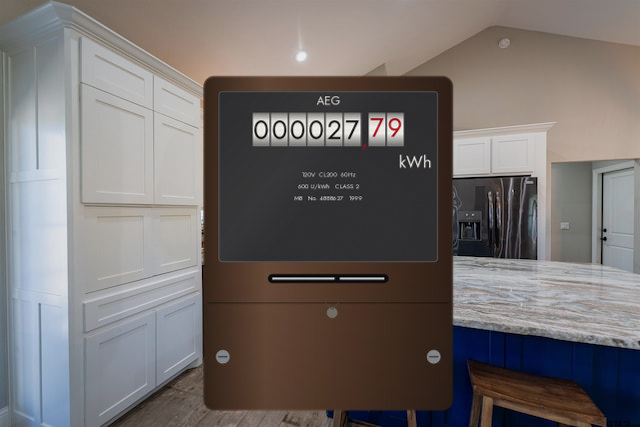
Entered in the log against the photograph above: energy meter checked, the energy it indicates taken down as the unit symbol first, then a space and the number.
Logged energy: kWh 27.79
